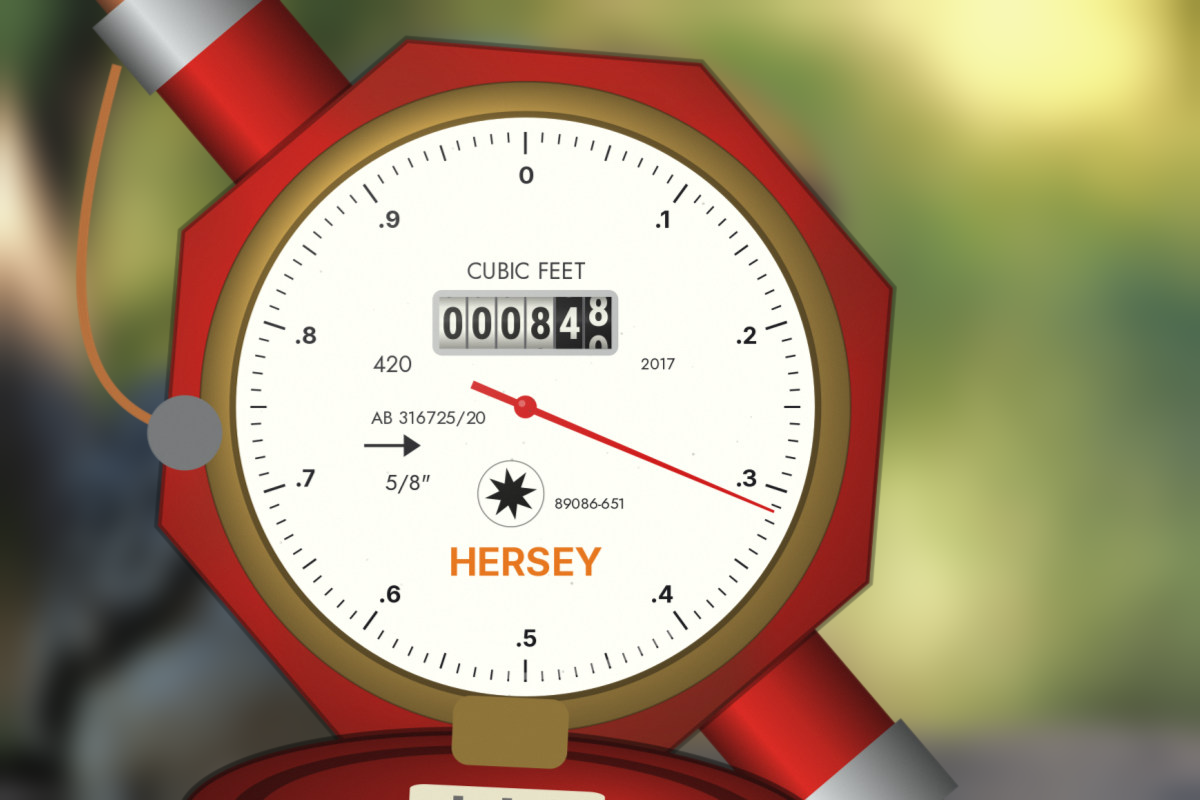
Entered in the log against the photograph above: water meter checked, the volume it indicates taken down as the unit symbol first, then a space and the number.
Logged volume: ft³ 848.31
